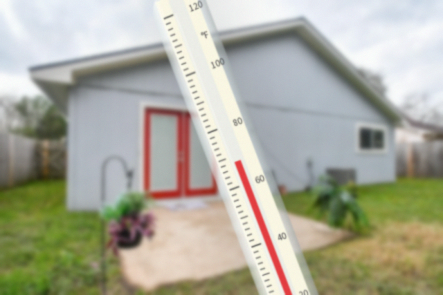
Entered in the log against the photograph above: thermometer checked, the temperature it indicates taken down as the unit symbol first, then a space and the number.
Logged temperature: °F 68
